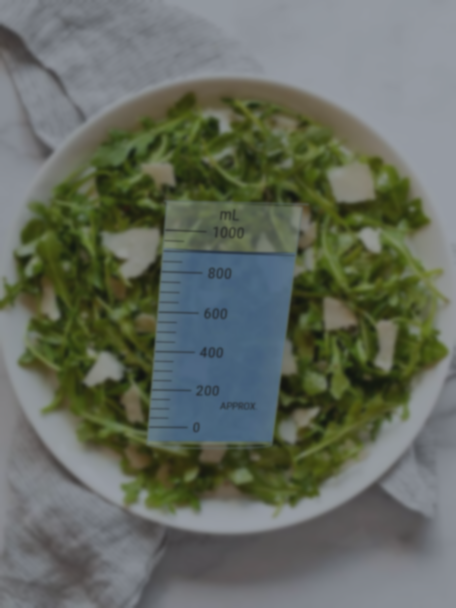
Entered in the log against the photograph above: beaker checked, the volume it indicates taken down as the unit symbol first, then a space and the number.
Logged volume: mL 900
